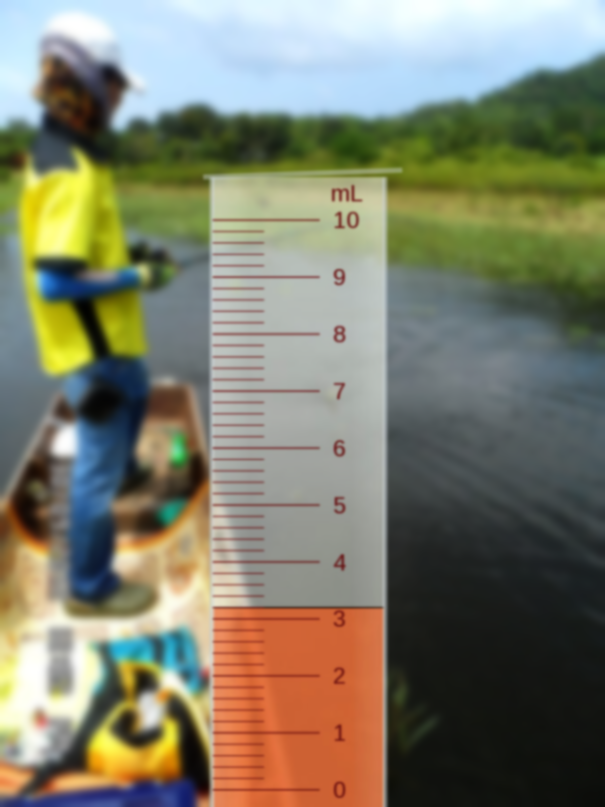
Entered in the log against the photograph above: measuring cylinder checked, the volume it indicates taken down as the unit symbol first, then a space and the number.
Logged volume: mL 3.2
